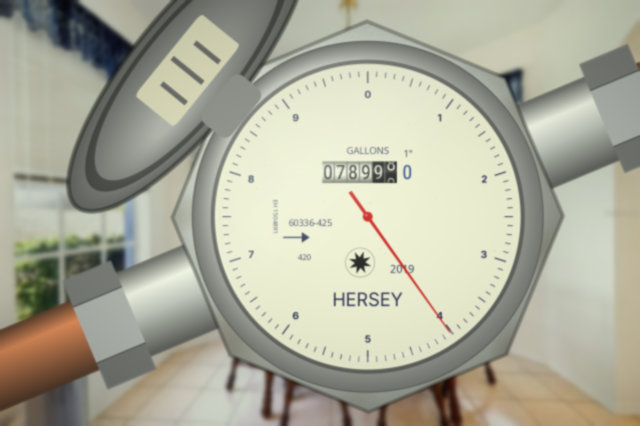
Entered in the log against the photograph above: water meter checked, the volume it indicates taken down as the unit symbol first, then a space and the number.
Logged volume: gal 789984.0
